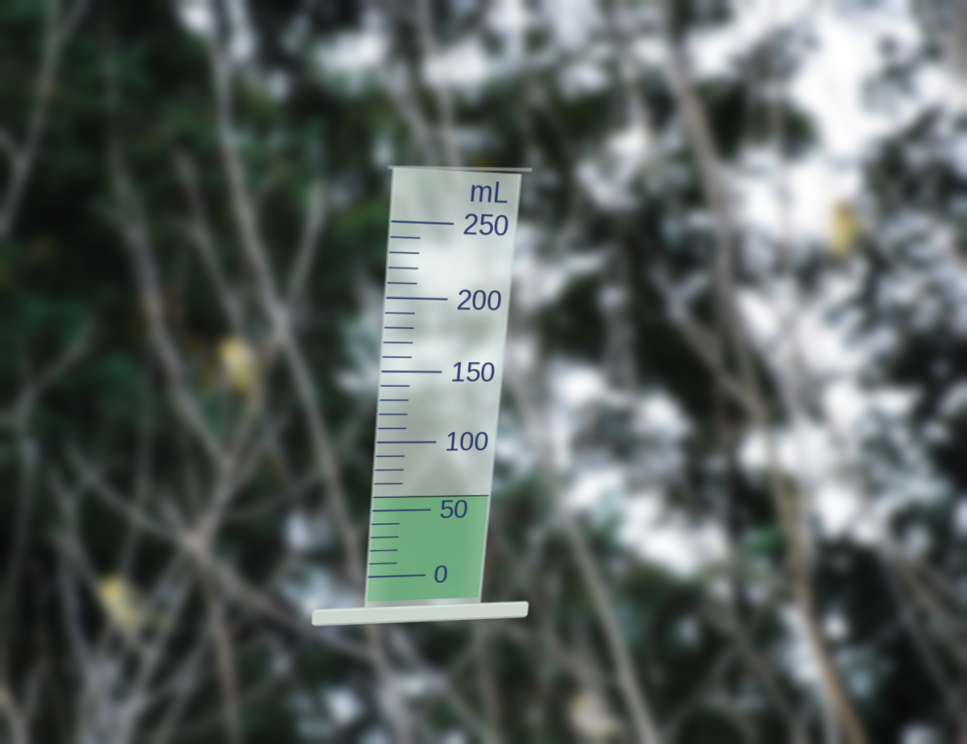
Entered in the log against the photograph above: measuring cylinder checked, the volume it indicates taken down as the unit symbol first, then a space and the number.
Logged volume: mL 60
